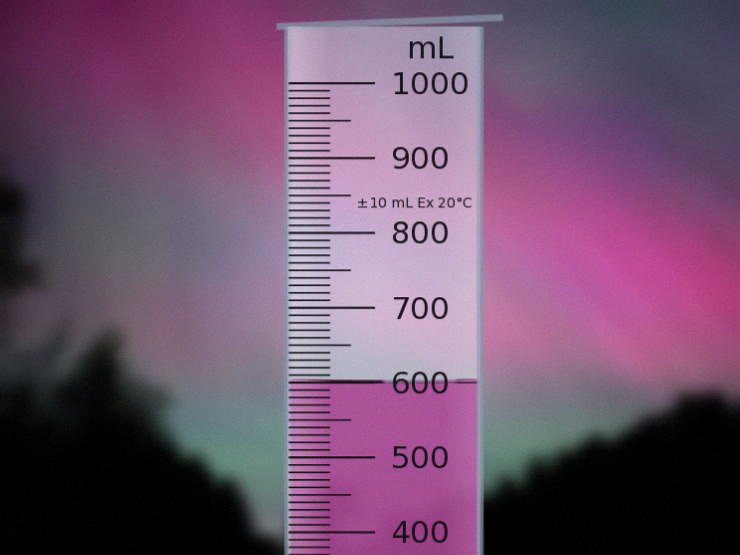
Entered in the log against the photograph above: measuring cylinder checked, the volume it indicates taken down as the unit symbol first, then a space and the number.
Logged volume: mL 600
